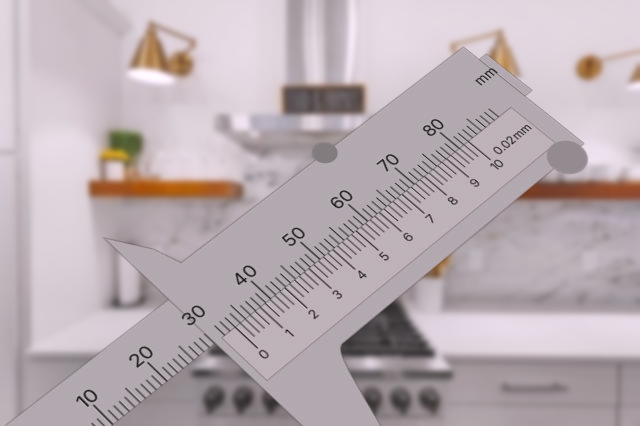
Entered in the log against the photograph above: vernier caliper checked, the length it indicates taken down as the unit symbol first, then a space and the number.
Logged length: mm 33.0
